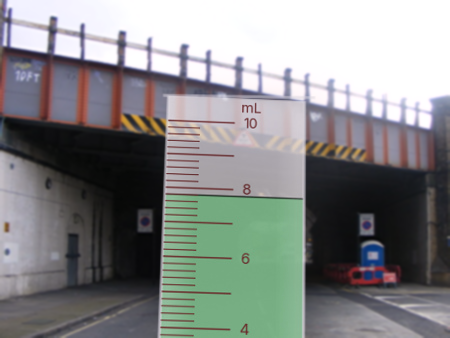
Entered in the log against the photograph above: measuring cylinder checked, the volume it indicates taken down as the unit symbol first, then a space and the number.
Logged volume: mL 7.8
